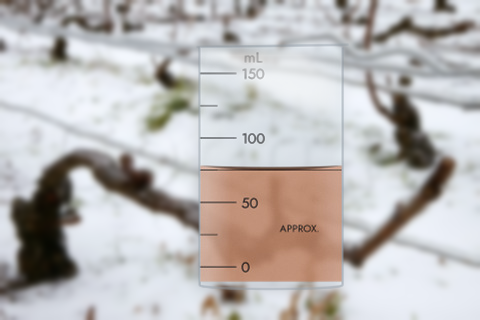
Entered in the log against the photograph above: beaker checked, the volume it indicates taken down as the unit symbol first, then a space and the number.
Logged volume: mL 75
